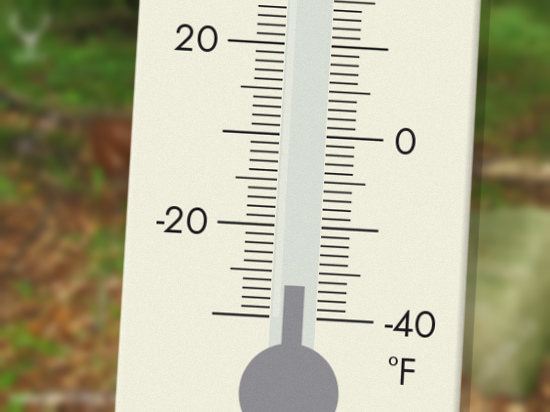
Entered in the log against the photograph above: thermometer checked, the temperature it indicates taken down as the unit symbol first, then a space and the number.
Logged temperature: °F -33
